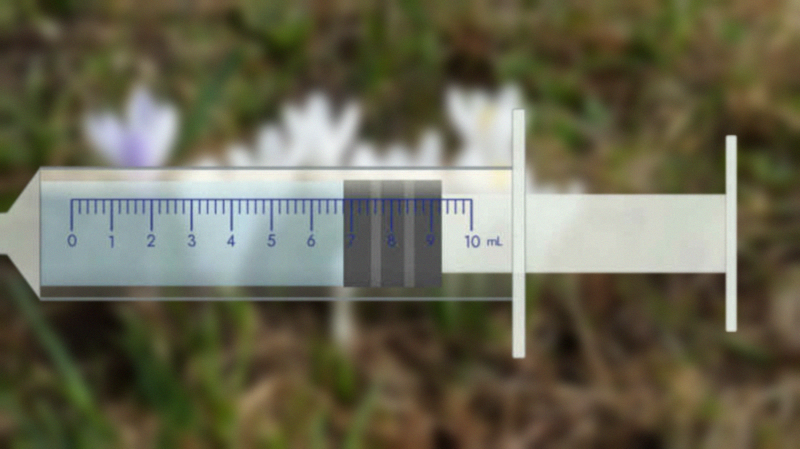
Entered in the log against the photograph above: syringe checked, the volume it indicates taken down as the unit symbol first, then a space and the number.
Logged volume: mL 6.8
